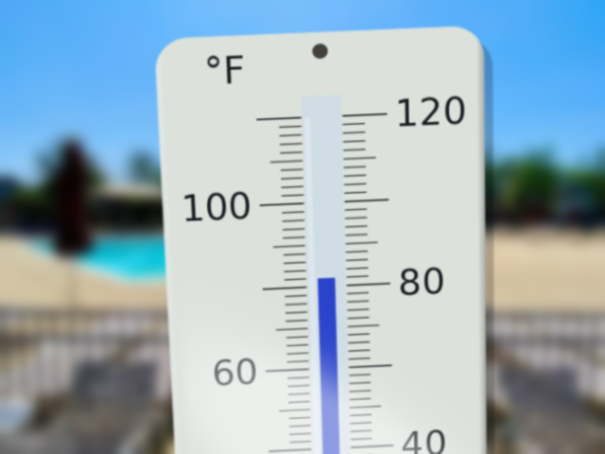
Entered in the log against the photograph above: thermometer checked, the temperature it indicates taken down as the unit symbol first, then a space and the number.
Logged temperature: °F 82
